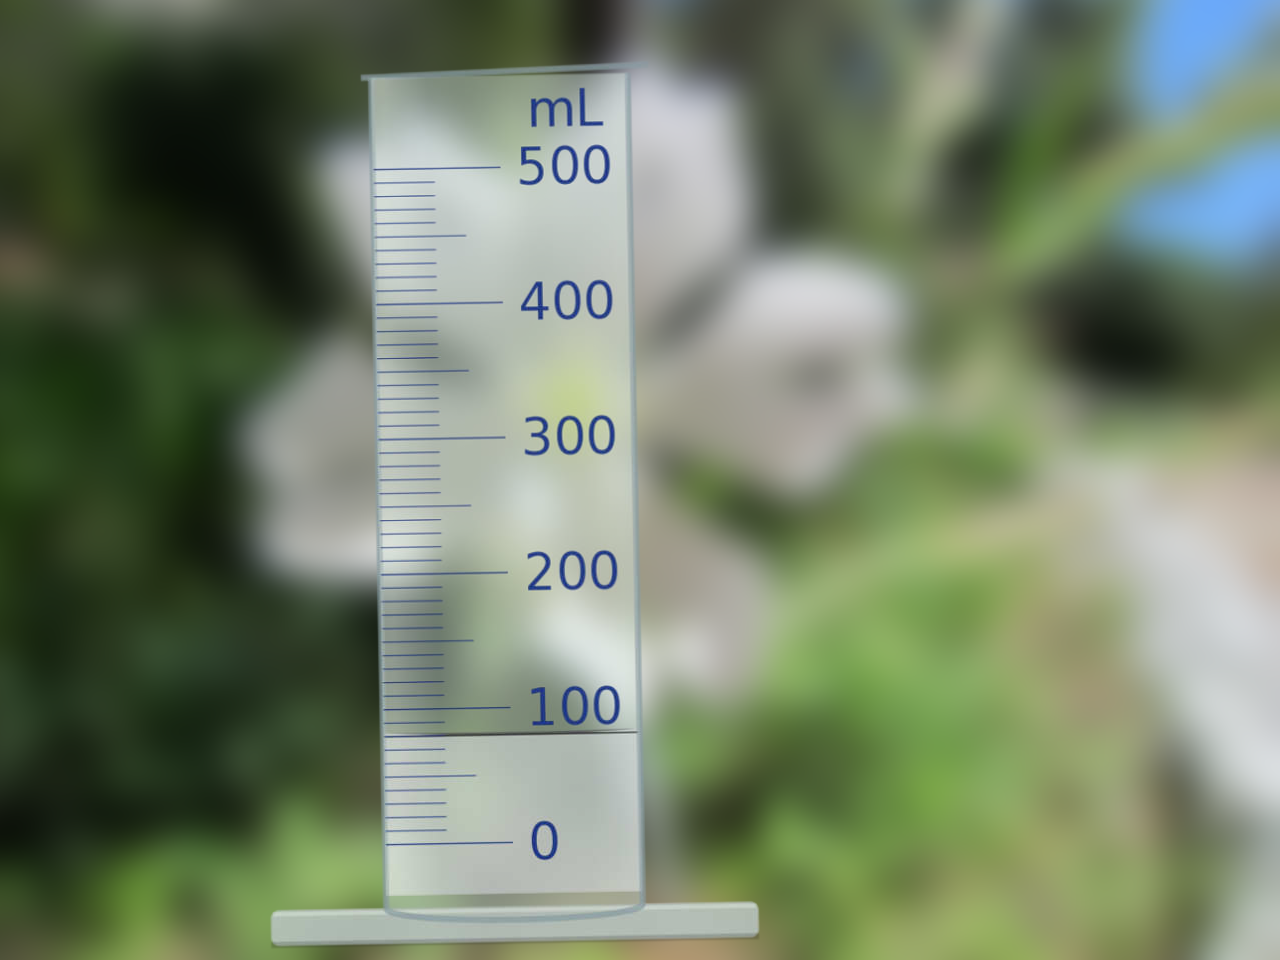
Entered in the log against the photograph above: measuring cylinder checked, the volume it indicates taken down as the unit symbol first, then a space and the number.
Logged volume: mL 80
